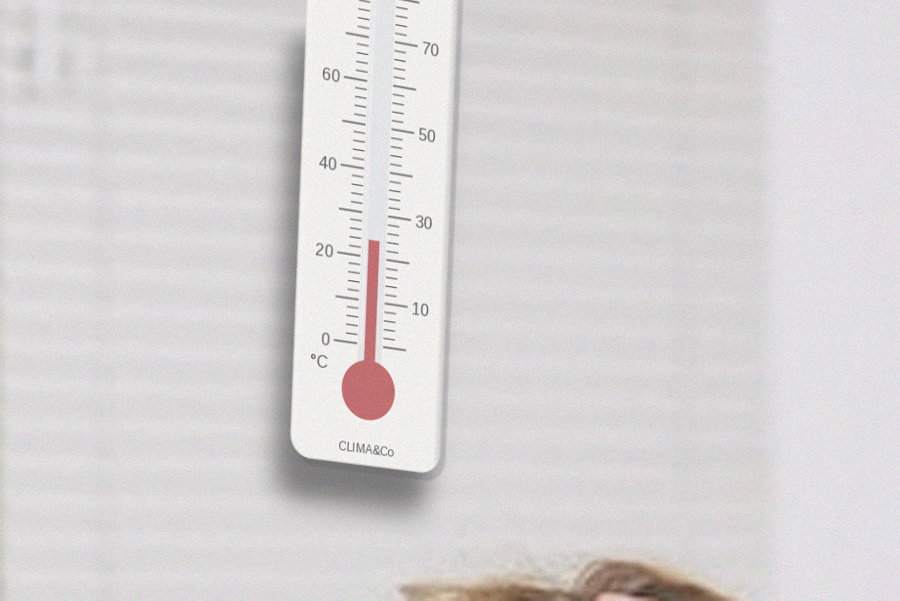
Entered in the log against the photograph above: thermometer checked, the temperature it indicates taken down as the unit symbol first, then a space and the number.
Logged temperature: °C 24
